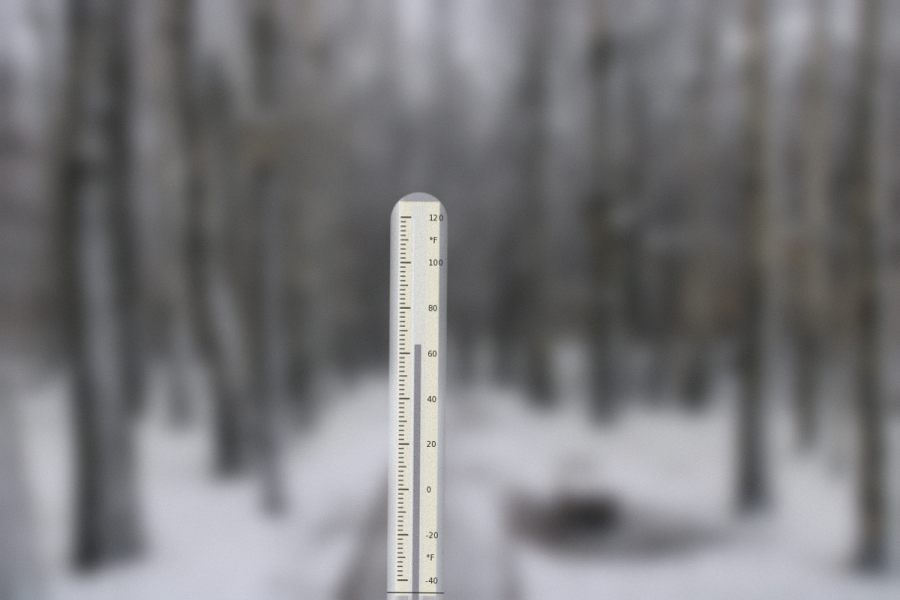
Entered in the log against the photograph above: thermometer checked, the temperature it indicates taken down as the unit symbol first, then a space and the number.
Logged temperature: °F 64
